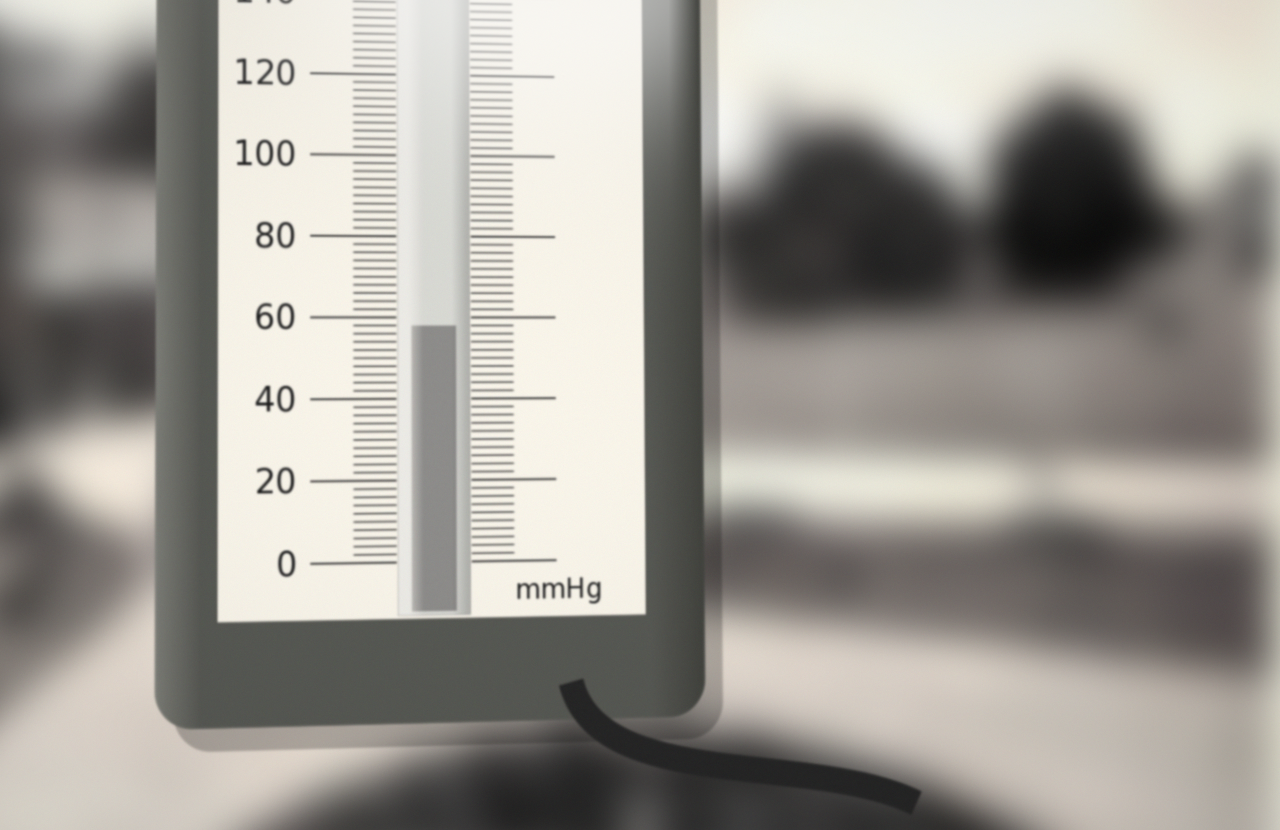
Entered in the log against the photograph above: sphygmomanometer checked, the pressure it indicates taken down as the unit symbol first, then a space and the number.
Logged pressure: mmHg 58
